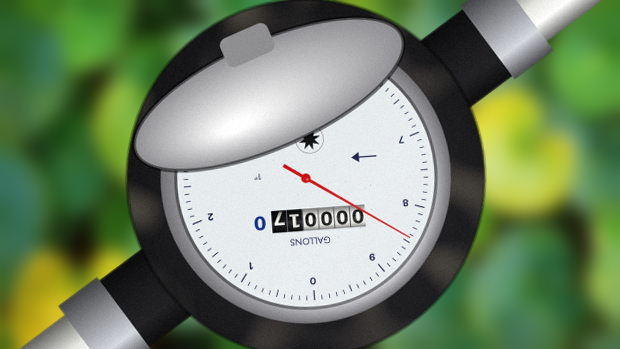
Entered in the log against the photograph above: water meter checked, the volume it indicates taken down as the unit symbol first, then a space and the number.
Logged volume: gal 168.4
